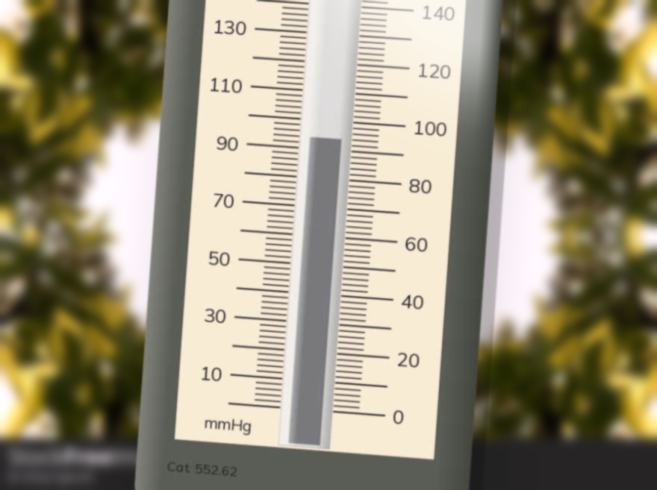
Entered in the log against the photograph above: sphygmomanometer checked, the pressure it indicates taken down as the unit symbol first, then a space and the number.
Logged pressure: mmHg 94
